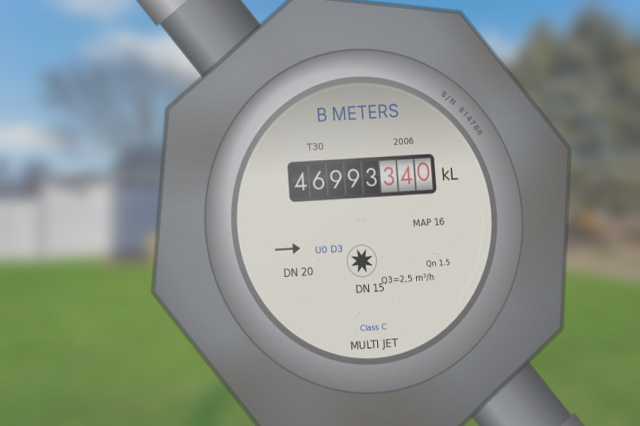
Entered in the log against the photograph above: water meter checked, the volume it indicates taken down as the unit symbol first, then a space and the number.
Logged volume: kL 46993.340
